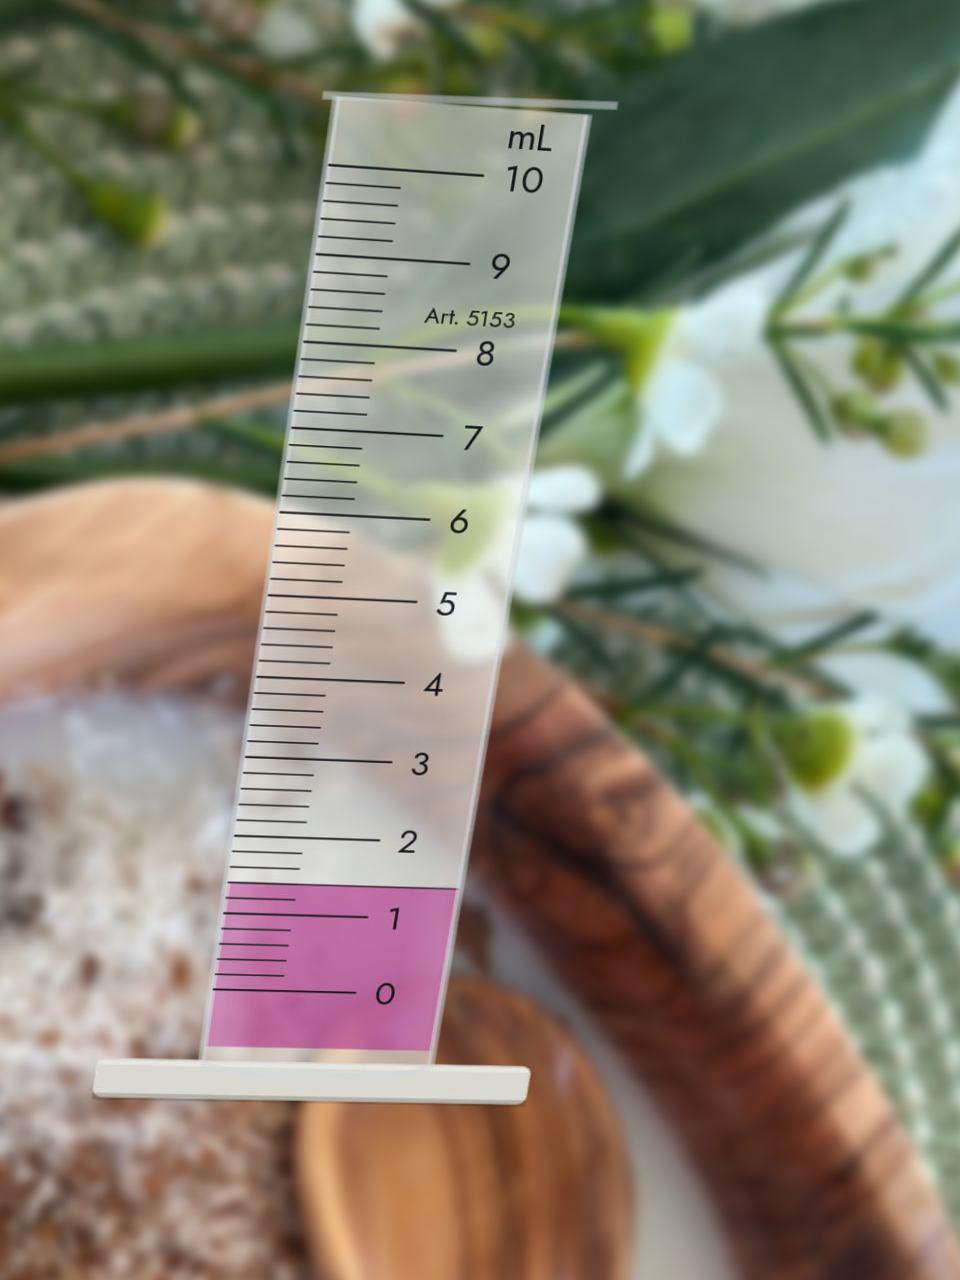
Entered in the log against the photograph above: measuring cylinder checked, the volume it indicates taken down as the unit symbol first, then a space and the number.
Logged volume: mL 1.4
